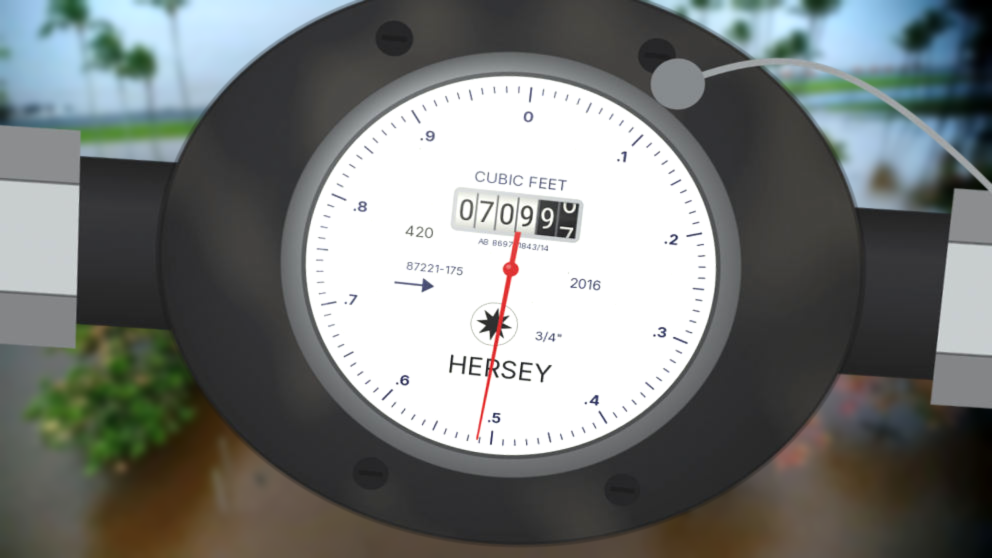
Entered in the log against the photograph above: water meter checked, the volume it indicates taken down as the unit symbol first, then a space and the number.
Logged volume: ft³ 70996.51
